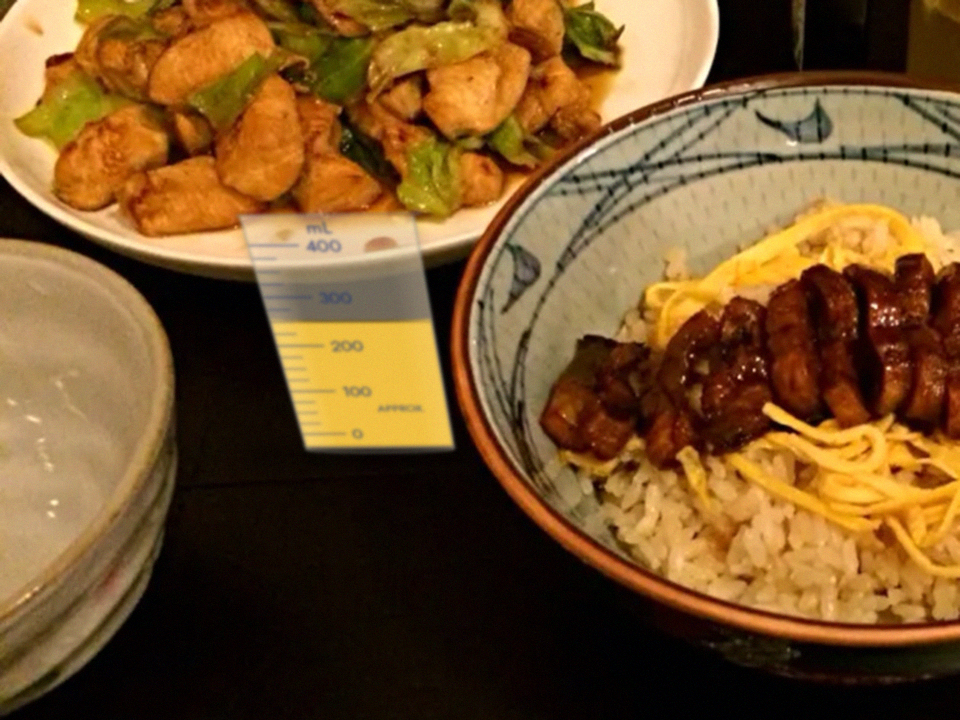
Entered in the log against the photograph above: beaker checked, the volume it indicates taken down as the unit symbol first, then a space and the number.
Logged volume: mL 250
